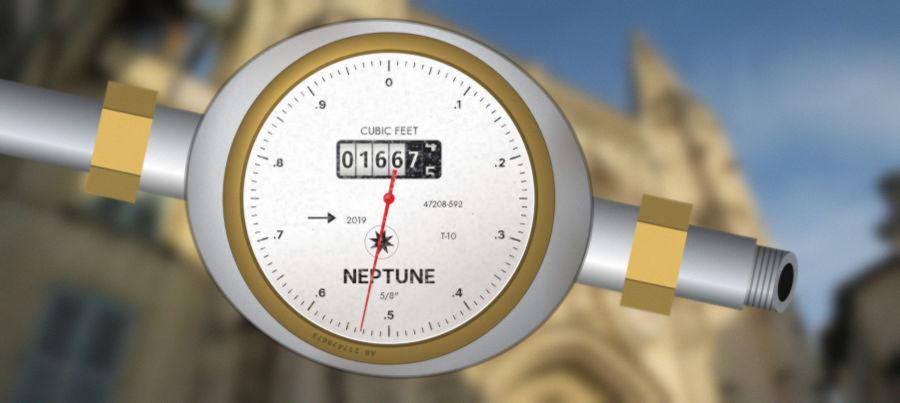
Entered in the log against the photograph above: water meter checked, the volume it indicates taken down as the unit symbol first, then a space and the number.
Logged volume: ft³ 16674.53
